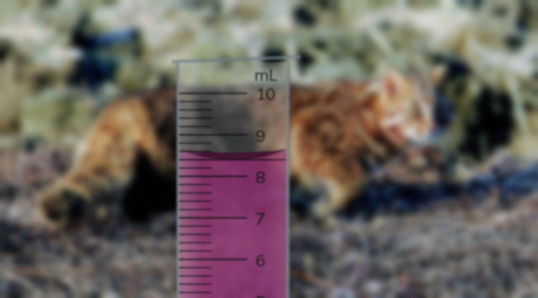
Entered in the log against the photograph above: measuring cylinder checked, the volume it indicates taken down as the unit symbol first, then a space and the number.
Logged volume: mL 8.4
